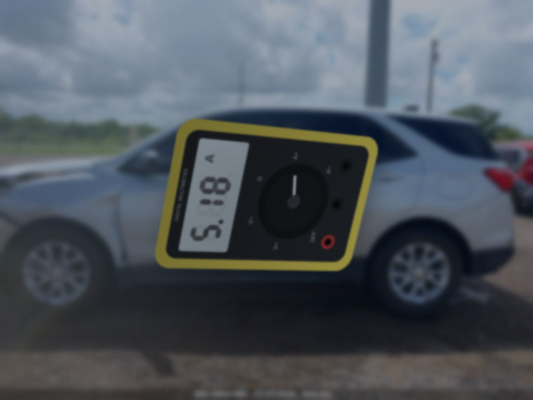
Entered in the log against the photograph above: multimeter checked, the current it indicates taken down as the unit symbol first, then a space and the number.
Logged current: A 5.18
